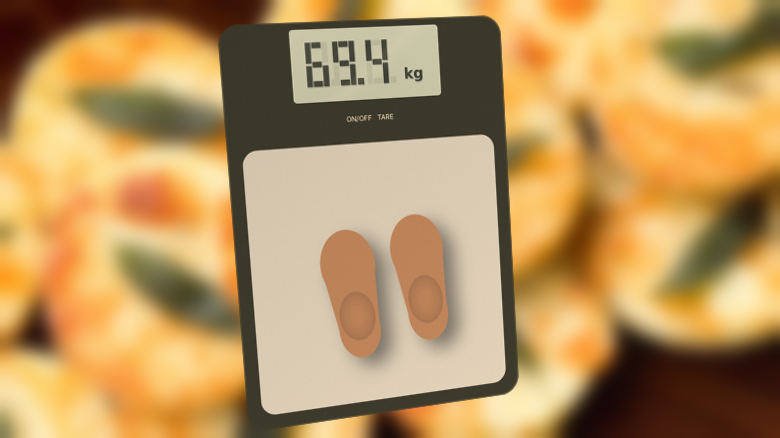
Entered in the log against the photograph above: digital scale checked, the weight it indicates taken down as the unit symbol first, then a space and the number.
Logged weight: kg 69.4
